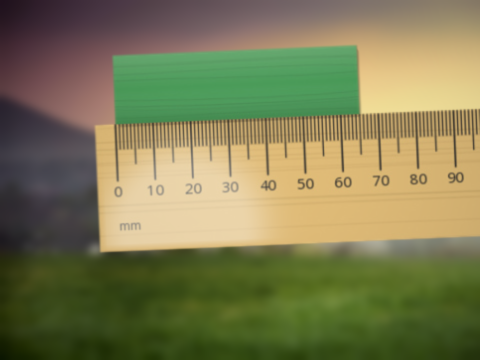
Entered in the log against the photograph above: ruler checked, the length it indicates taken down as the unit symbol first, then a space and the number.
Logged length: mm 65
